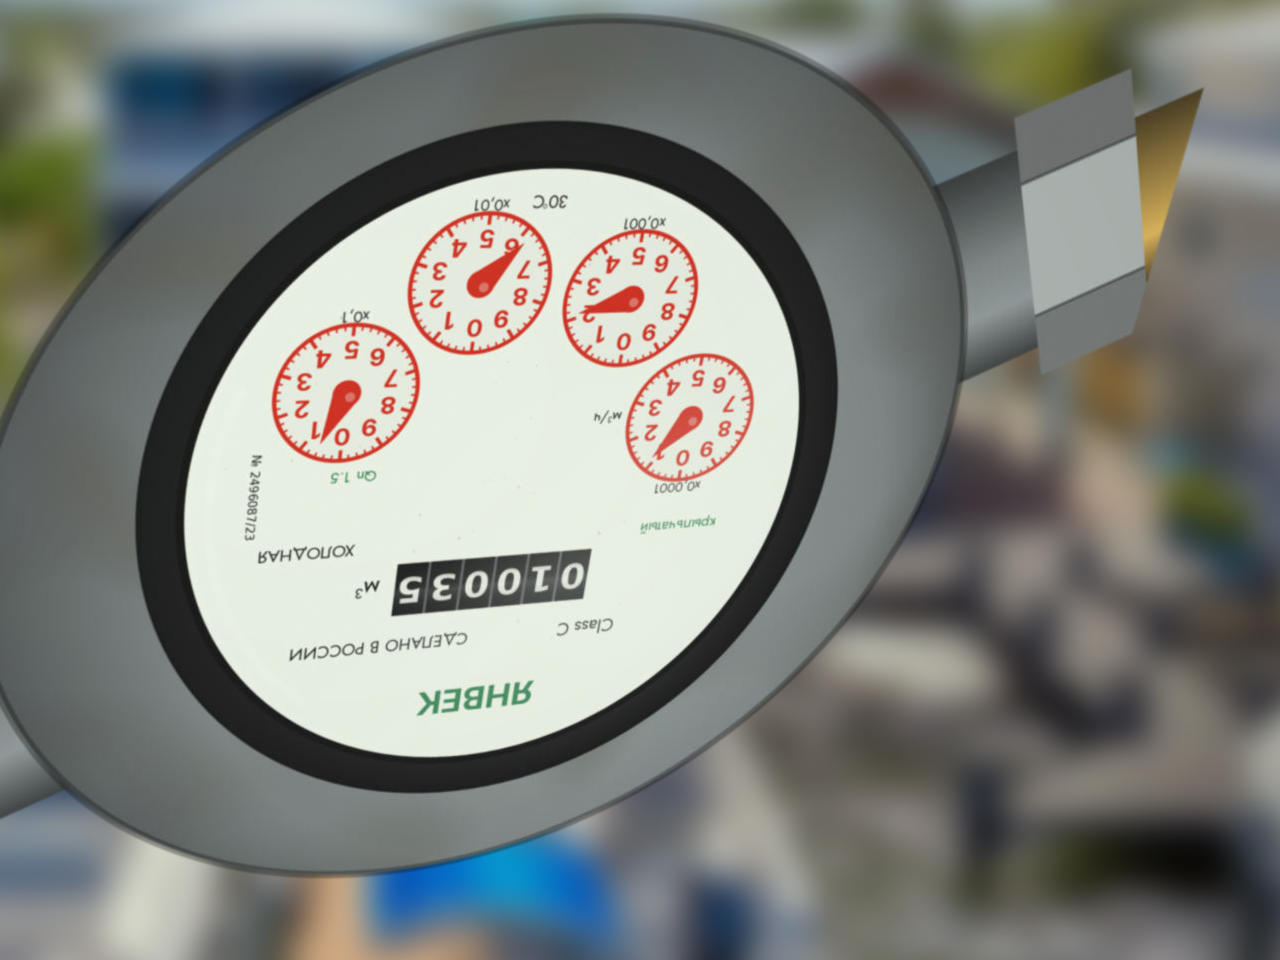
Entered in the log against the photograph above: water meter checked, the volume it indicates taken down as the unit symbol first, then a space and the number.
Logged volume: m³ 10035.0621
